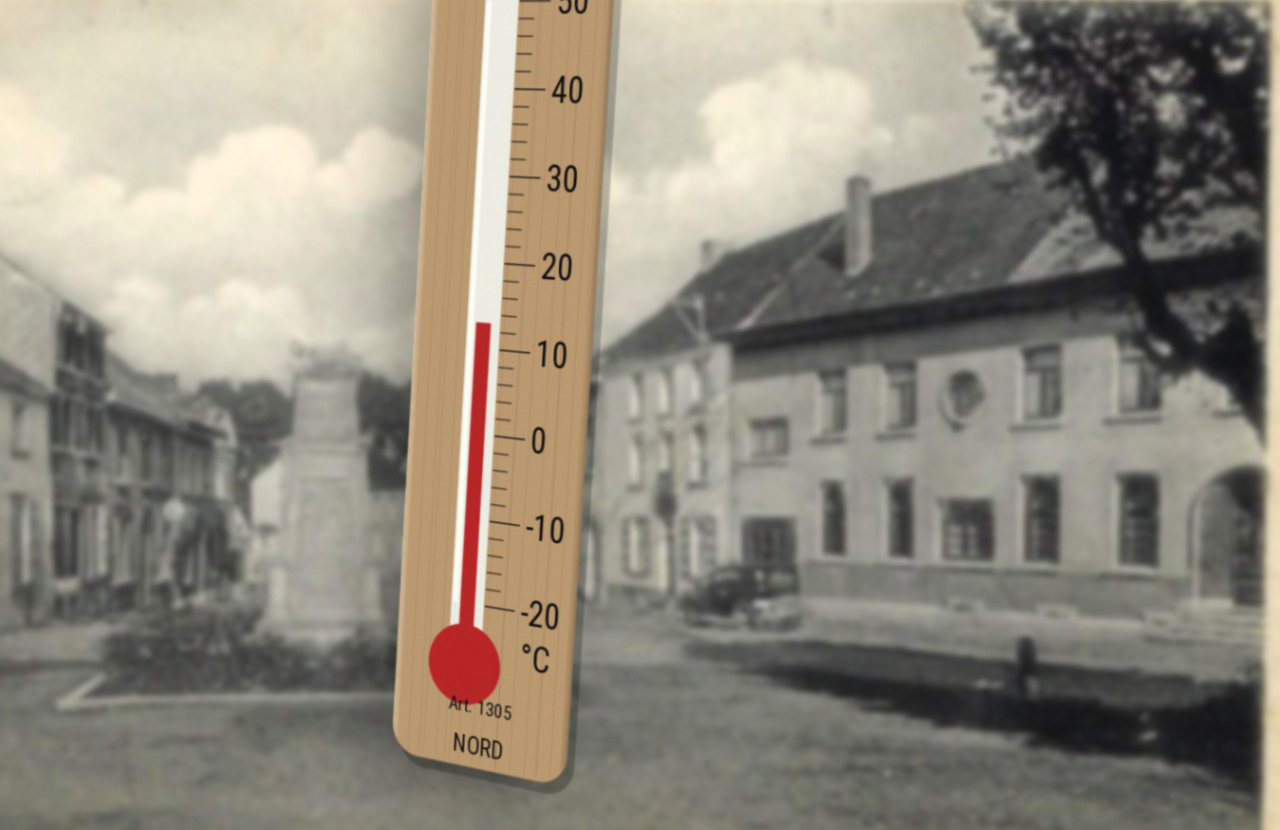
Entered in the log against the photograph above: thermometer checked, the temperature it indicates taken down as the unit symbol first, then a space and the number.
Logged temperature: °C 13
